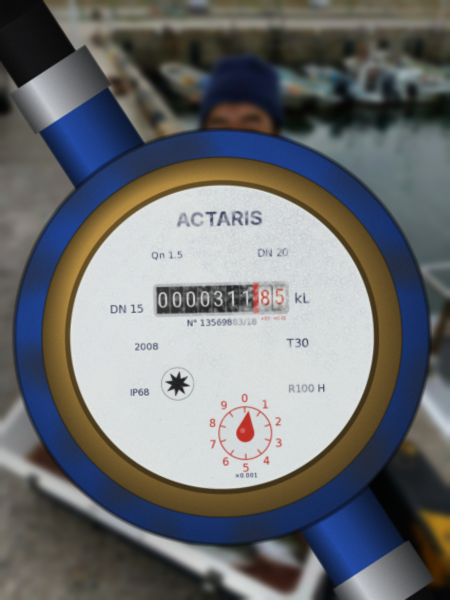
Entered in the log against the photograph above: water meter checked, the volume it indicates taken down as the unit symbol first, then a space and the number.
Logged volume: kL 311.850
